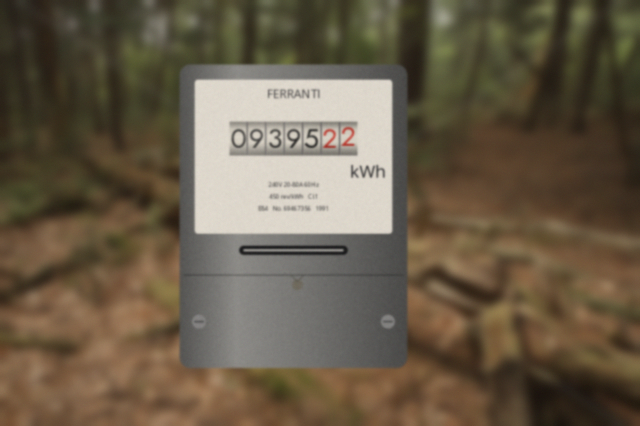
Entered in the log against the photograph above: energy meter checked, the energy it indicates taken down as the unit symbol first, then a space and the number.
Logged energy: kWh 9395.22
